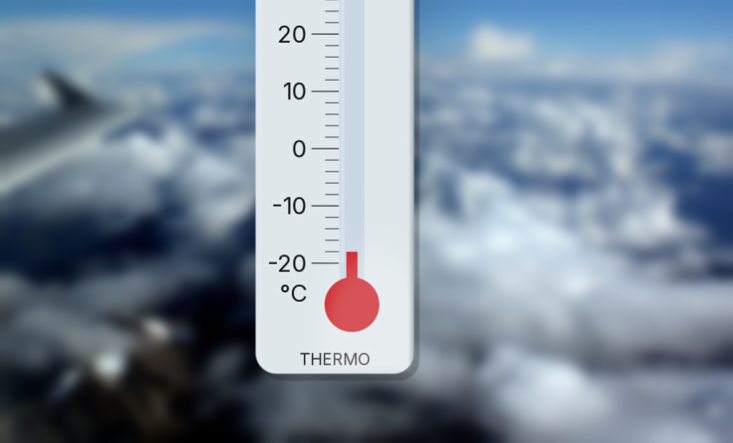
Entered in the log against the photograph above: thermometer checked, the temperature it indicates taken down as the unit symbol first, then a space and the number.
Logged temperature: °C -18
